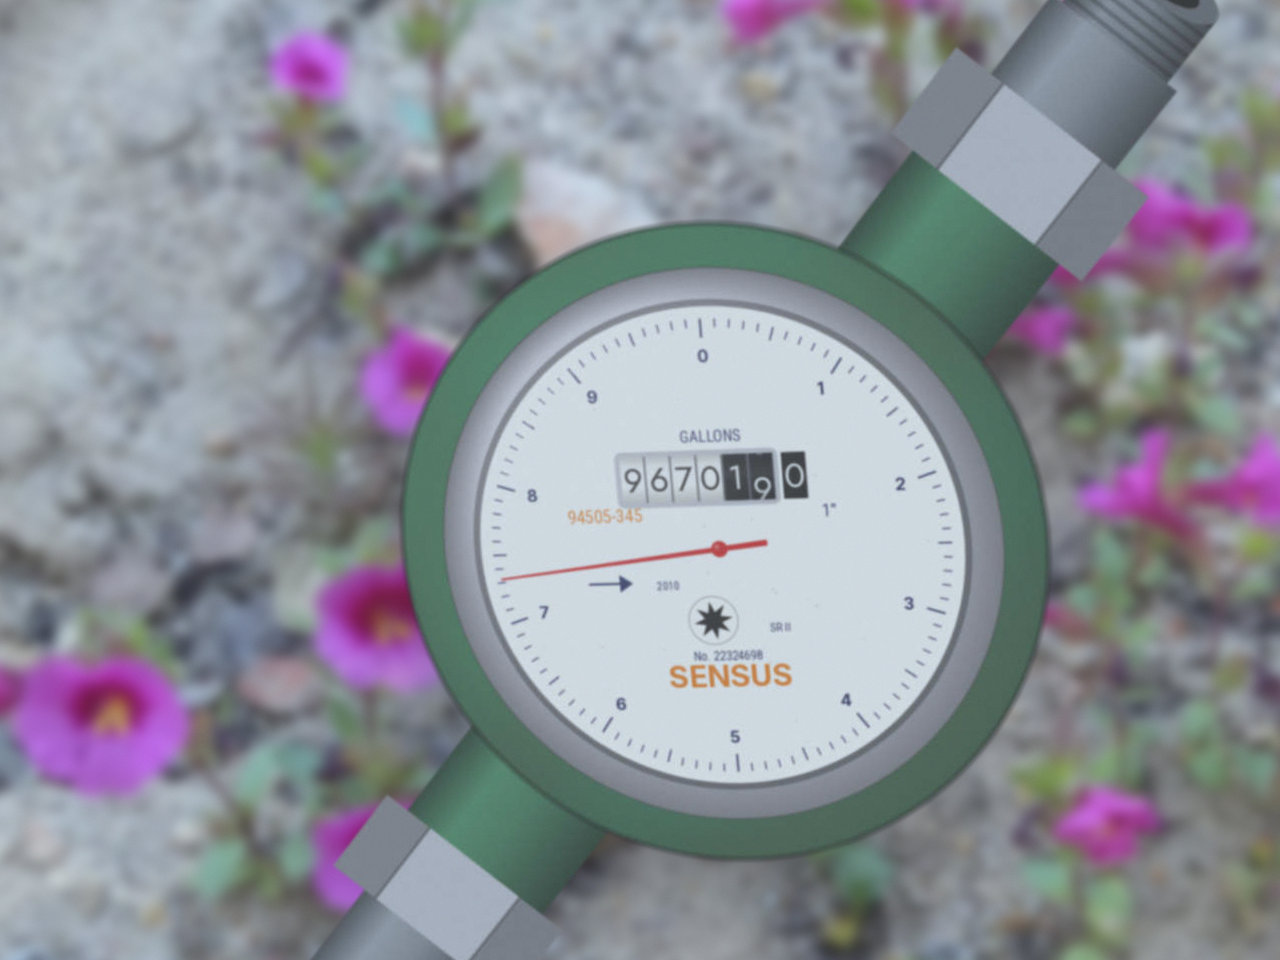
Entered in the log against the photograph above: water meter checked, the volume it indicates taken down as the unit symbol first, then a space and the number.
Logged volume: gal 9670187.3
